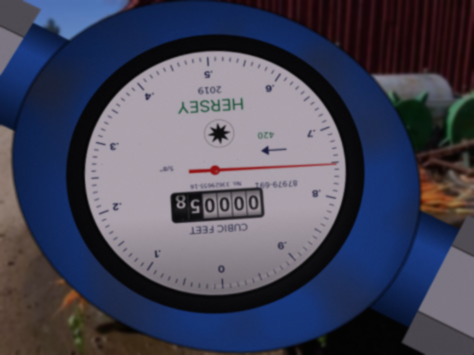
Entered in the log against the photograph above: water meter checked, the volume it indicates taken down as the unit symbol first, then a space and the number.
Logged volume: ft³ 57.75
